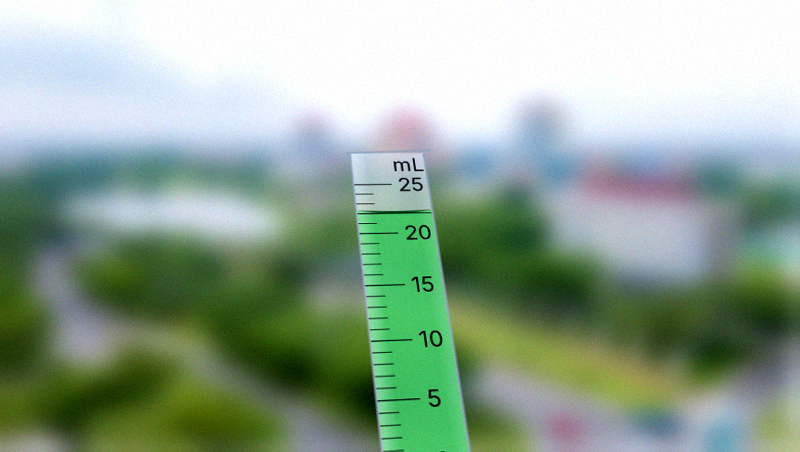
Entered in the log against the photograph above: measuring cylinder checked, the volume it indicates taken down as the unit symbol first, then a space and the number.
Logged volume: mL 22
